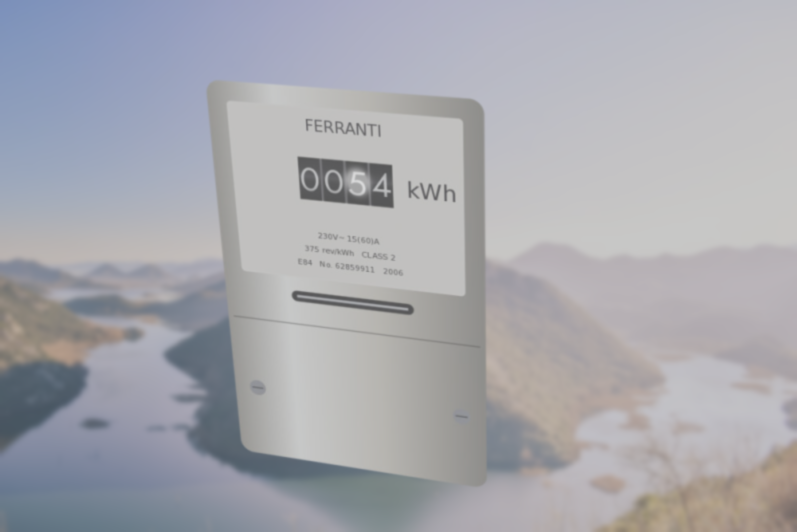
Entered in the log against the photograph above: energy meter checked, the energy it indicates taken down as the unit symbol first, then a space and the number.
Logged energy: kWh 54
